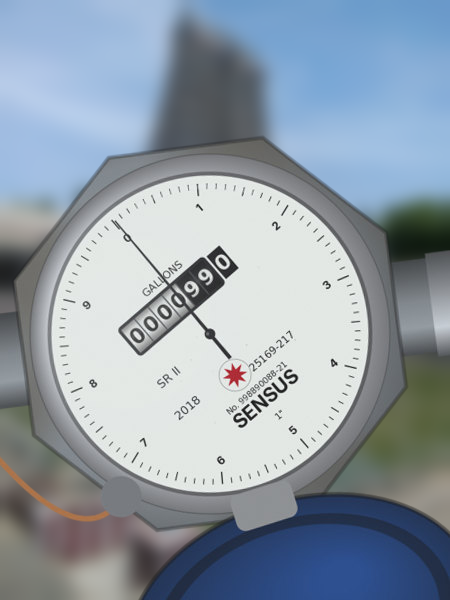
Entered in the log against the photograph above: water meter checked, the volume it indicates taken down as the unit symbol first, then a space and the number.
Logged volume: gal 990.0
